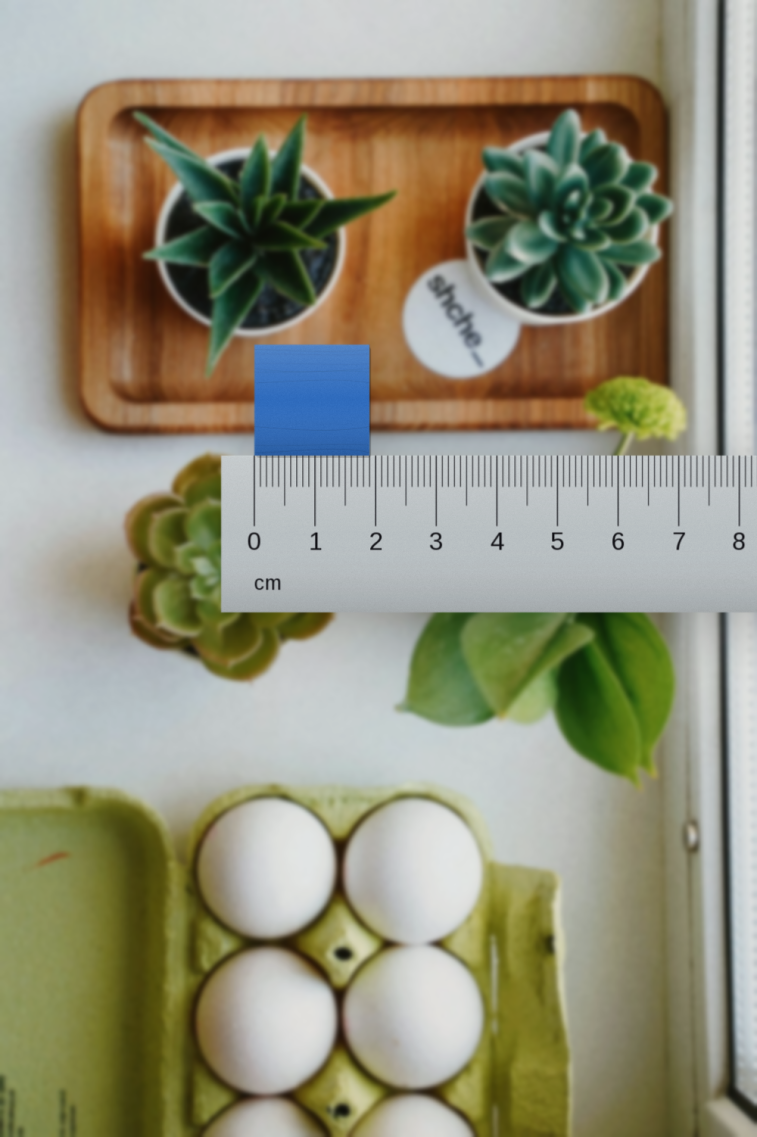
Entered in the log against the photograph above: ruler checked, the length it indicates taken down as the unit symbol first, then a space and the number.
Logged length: cm 1.9
